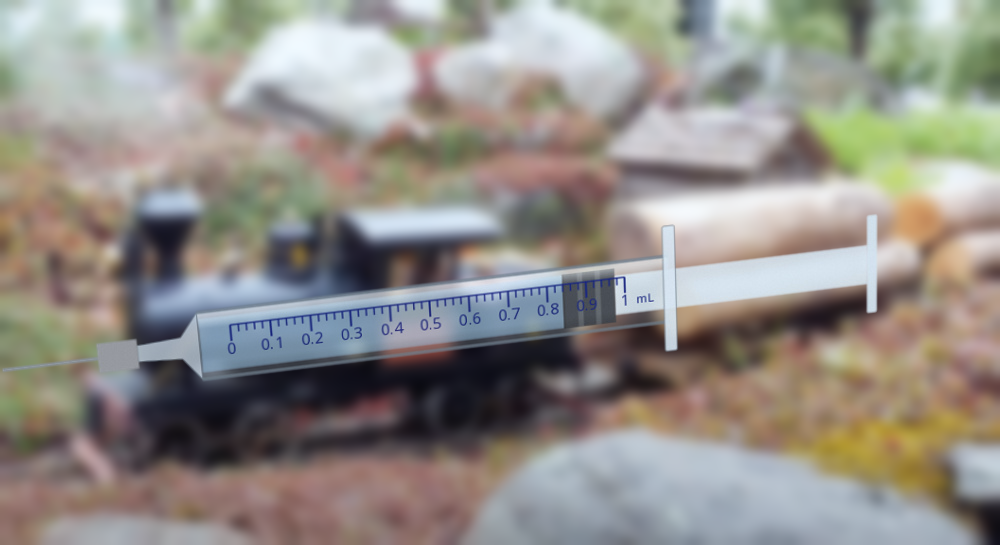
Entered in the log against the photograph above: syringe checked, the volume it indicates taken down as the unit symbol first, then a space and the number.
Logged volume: mL 0.84
